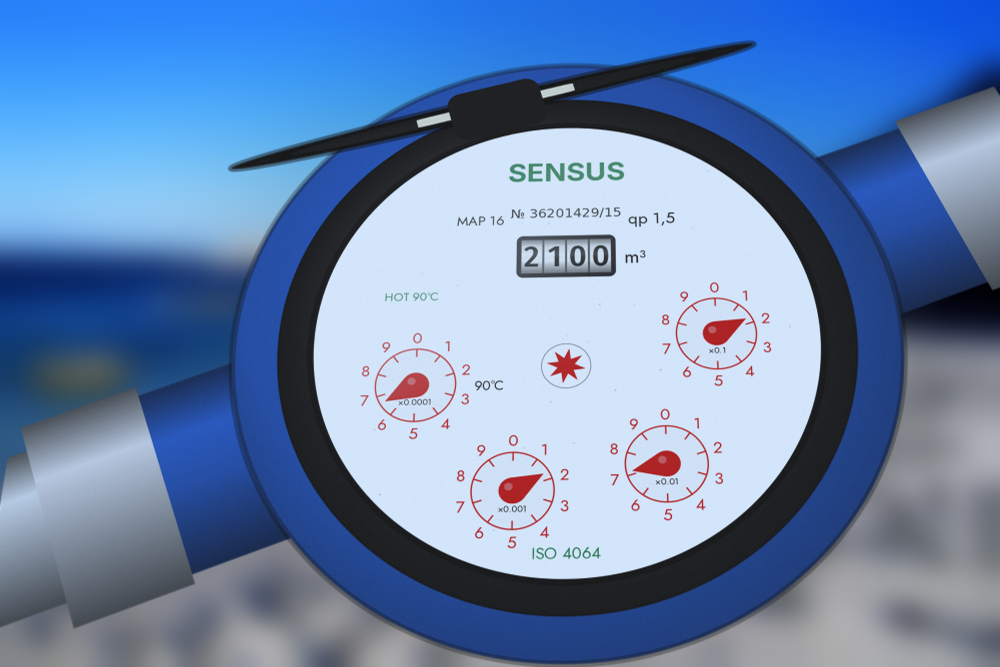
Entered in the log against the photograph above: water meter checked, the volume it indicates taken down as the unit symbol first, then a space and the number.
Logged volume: m³ 2100.1716
